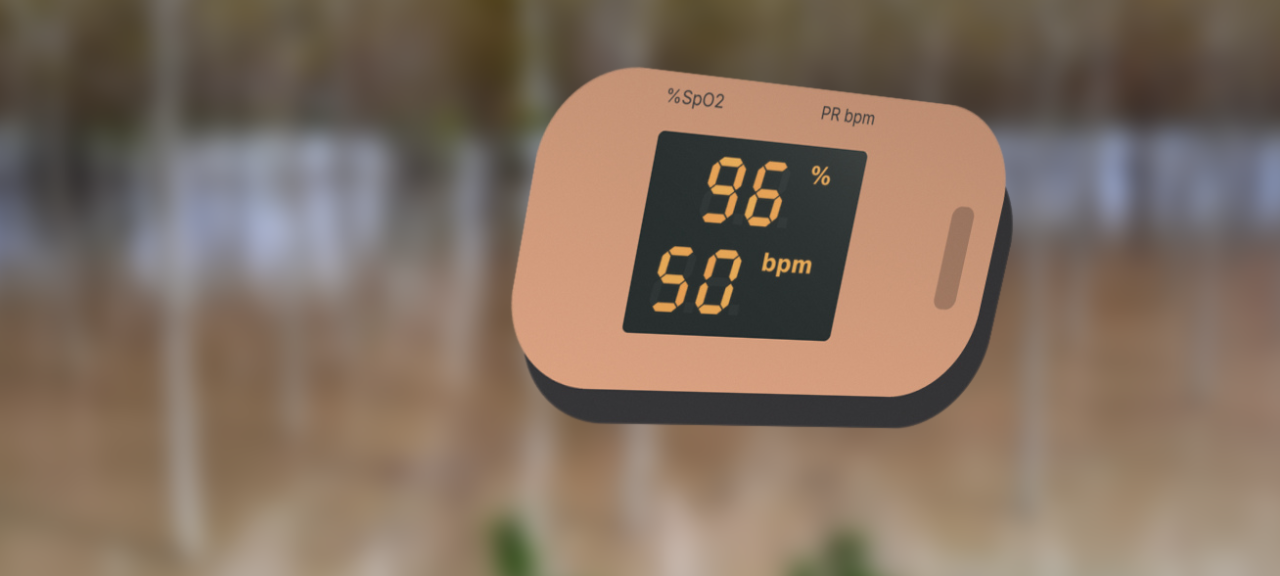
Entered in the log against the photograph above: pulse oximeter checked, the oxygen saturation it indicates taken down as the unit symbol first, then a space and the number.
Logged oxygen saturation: % 96
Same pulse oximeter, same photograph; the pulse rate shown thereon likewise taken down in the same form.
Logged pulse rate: bpm 50
